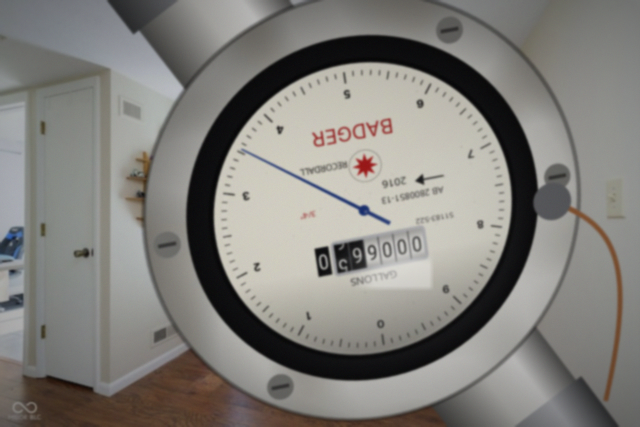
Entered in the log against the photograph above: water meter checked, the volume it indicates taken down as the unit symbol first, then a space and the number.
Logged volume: gal 6653.5
